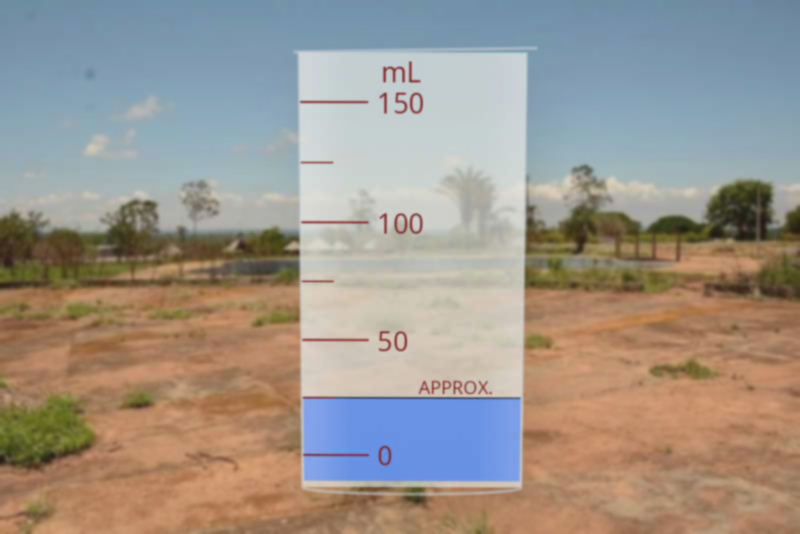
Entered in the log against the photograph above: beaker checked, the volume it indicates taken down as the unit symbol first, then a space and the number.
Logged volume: mL 25
